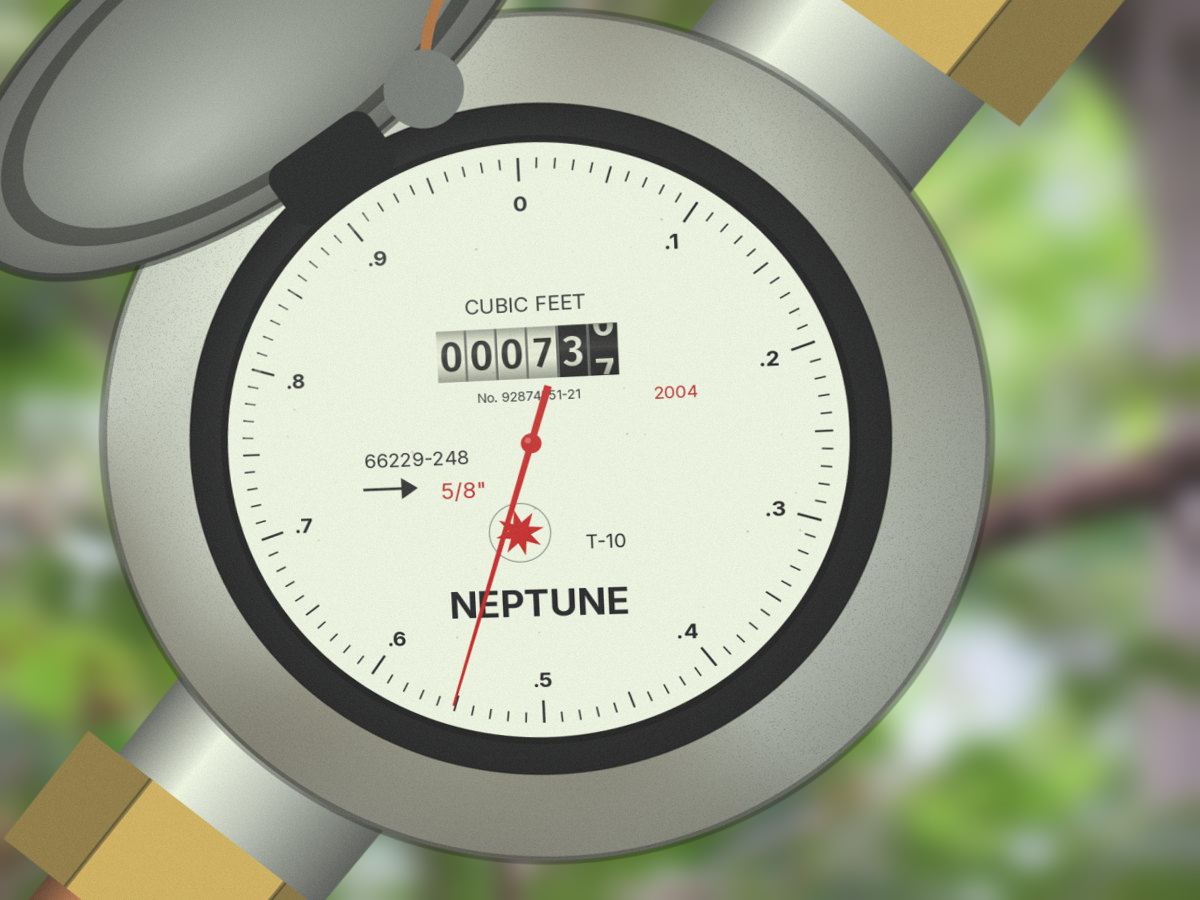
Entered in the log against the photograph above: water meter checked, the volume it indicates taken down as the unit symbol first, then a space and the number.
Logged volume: ft³ 736.55
